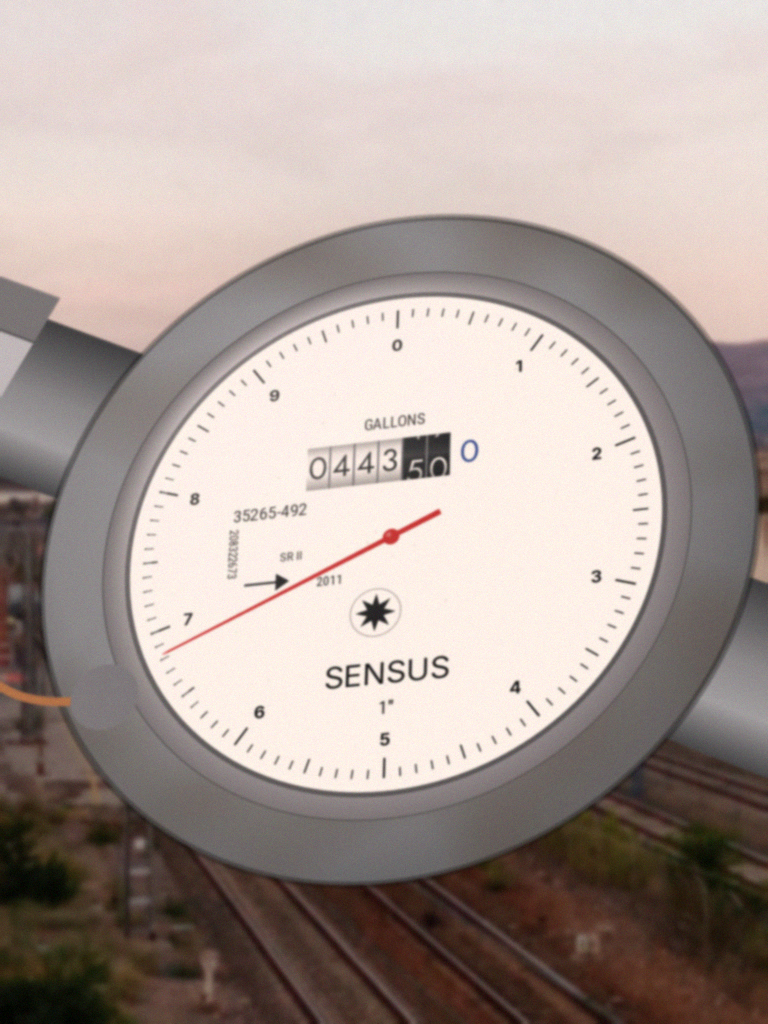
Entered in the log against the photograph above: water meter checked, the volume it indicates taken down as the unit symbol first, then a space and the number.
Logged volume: gal 443496.8
